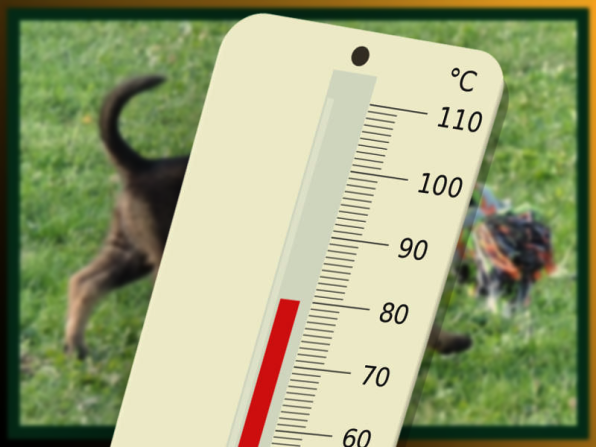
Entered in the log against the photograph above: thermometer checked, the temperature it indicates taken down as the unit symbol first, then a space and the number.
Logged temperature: °C 80
